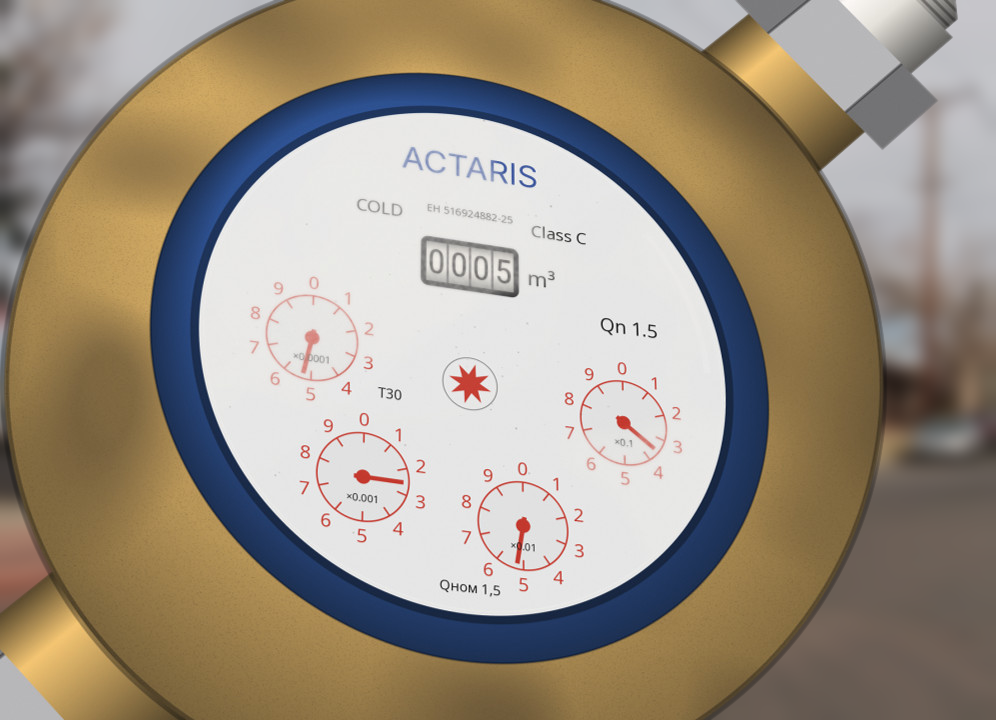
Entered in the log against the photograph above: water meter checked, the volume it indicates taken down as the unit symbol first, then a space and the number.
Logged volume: m³ 5.3525
